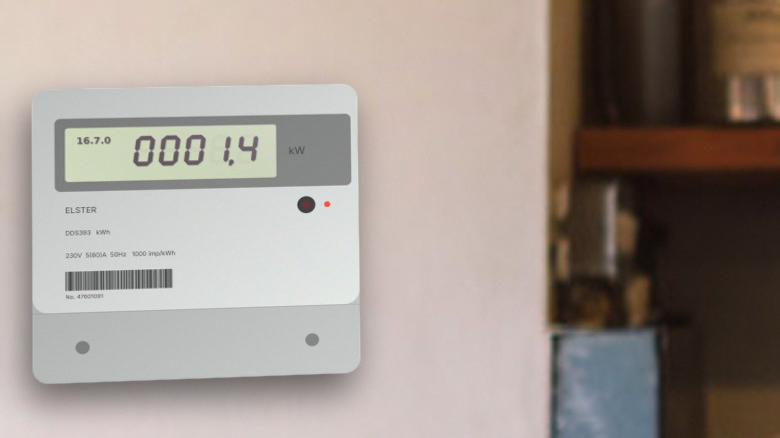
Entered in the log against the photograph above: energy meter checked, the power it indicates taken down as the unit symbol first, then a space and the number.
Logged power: kW 1.4
